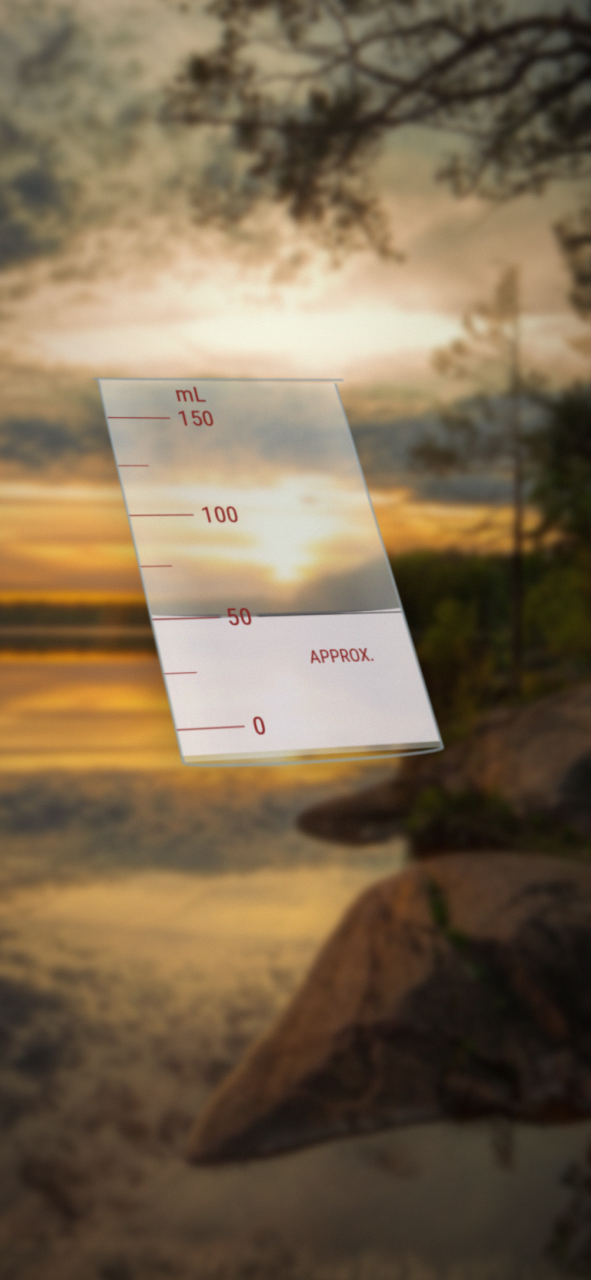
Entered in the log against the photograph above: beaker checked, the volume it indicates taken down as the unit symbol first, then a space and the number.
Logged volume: mL 50
